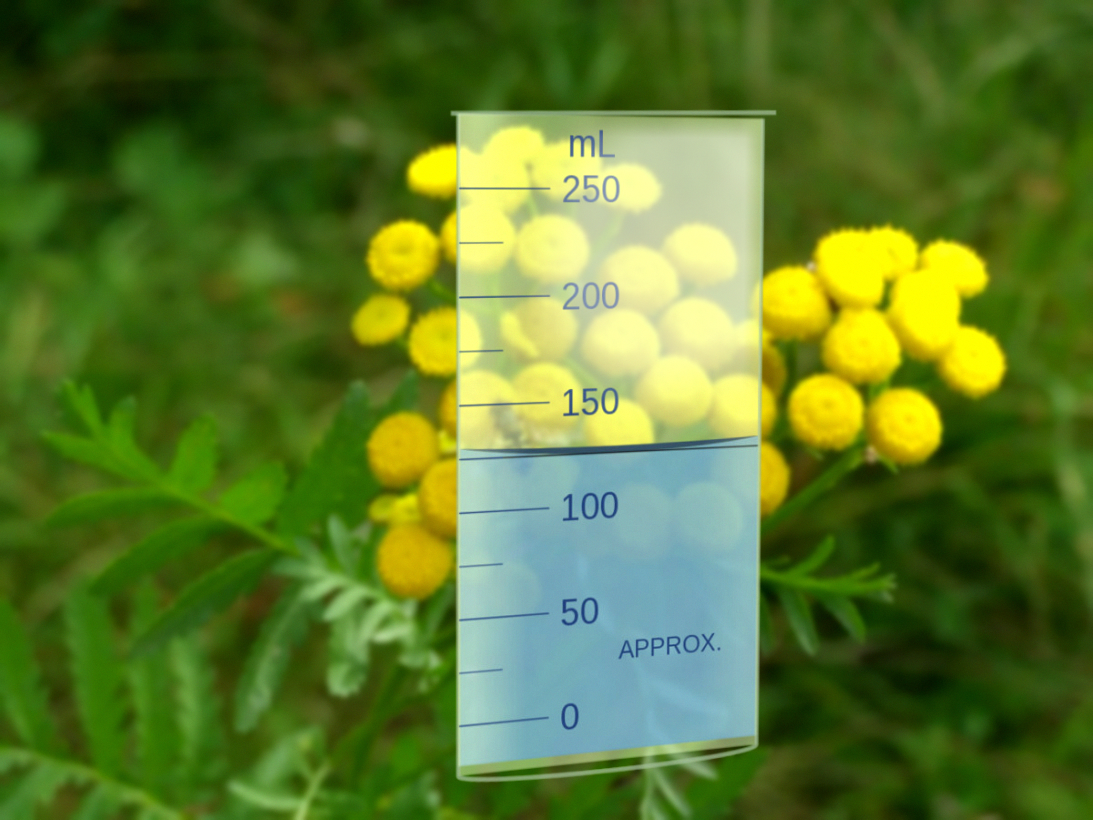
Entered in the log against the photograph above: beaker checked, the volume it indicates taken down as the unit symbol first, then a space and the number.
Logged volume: mL 125
